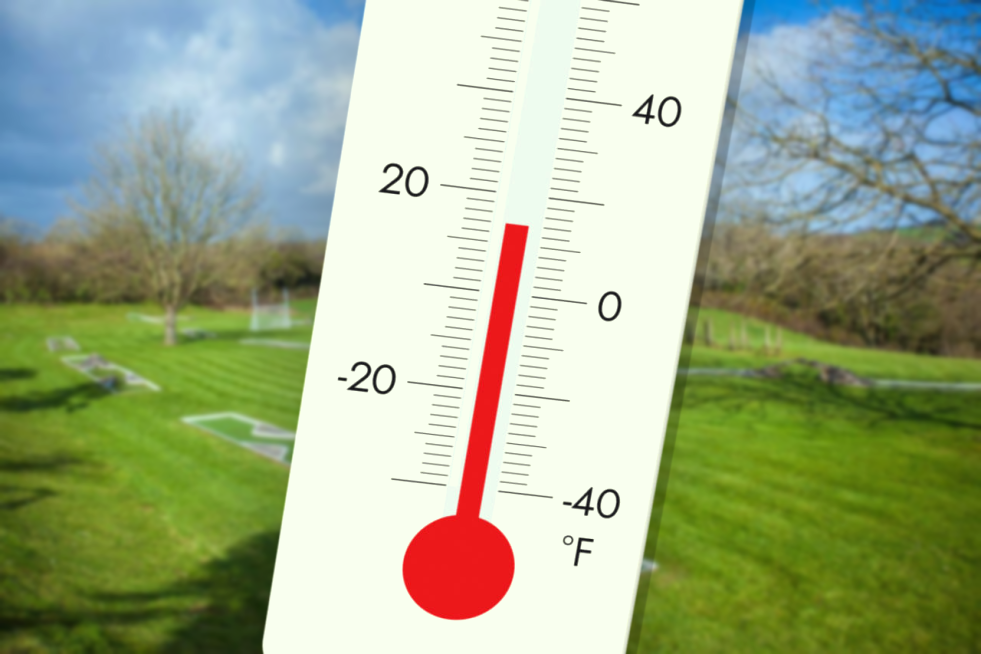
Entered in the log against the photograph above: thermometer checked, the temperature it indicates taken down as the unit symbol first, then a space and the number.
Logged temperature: °F 14
